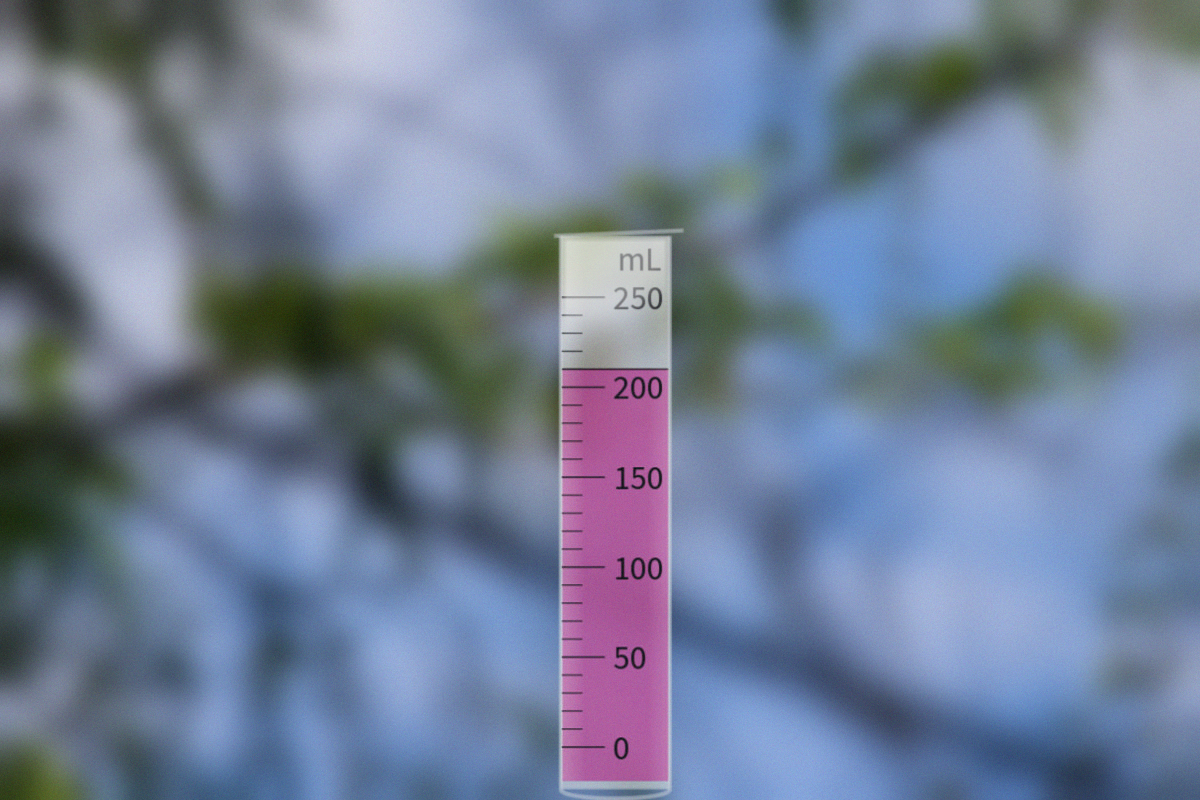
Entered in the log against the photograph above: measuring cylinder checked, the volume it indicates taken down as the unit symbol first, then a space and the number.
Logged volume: mL 210
